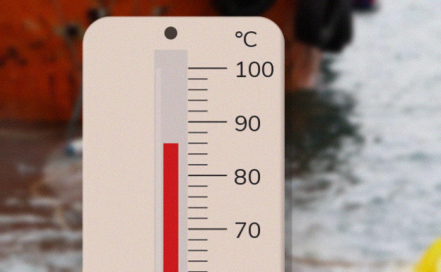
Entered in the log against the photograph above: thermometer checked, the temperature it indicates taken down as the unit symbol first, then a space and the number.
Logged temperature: °C 86
